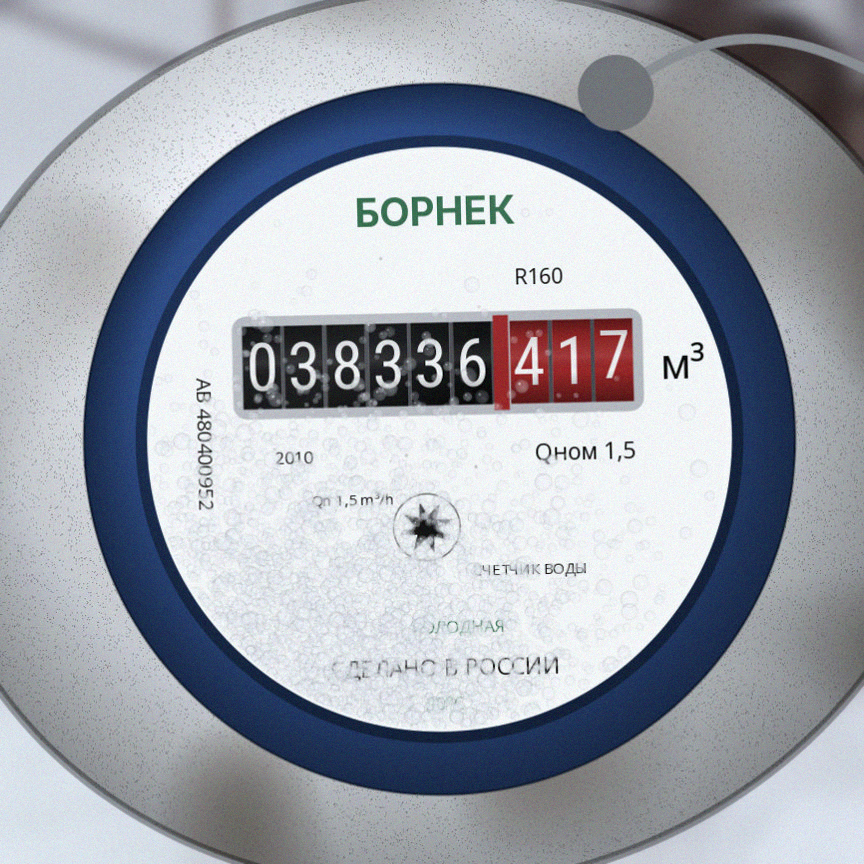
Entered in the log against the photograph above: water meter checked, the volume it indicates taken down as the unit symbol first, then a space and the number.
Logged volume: m³ 38336.417
